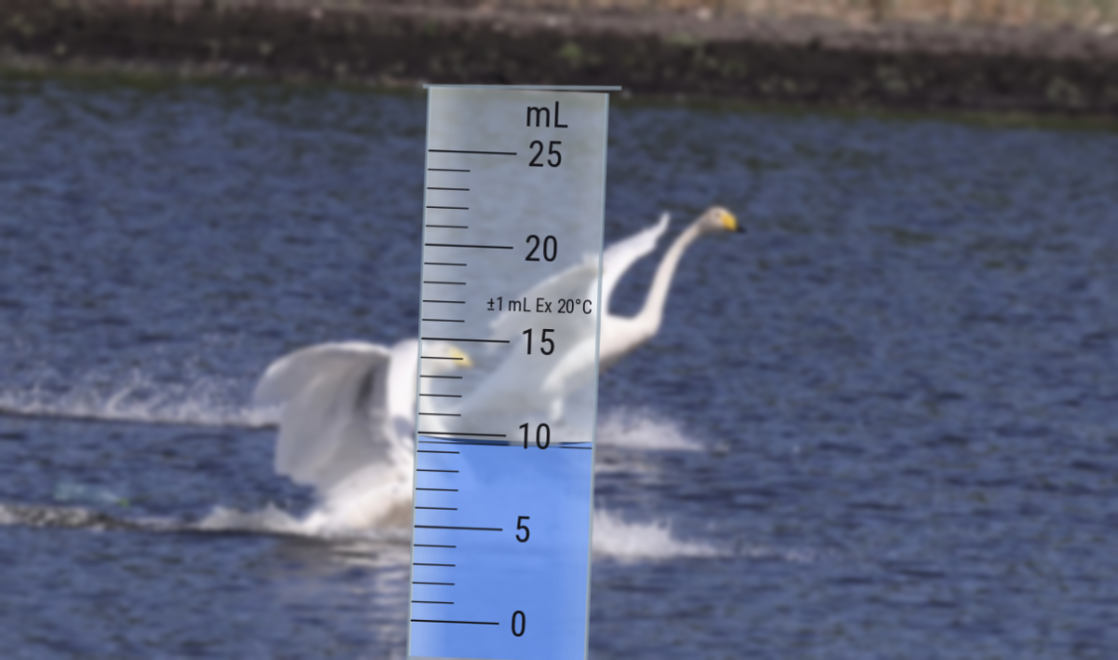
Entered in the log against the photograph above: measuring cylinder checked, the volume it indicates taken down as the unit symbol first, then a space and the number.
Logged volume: mL 9.5
